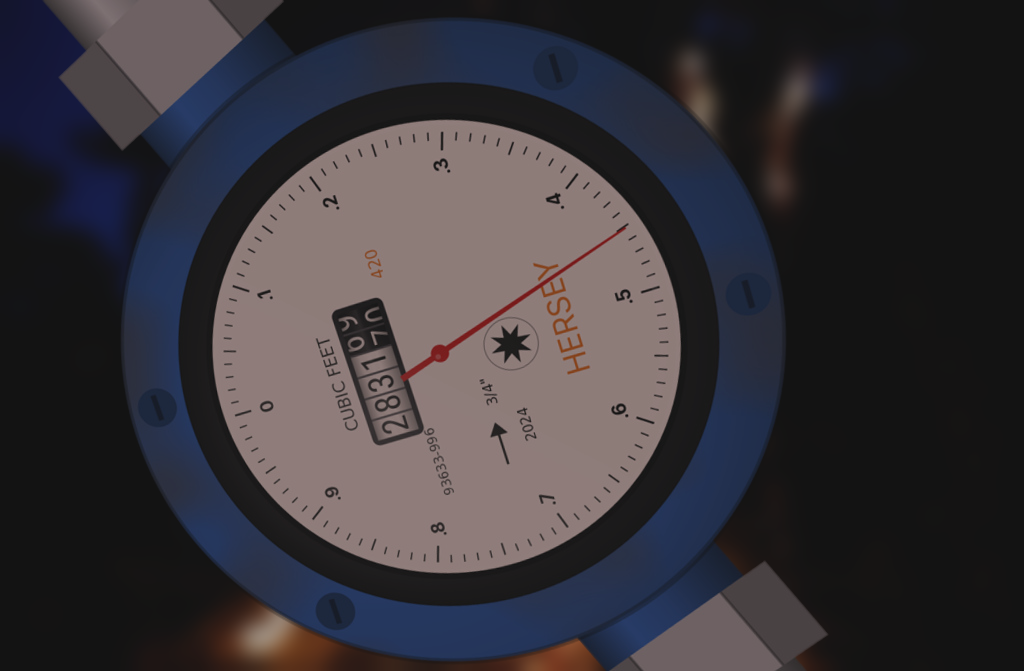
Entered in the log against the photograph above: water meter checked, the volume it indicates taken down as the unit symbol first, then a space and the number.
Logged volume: ft³ 283169.45
